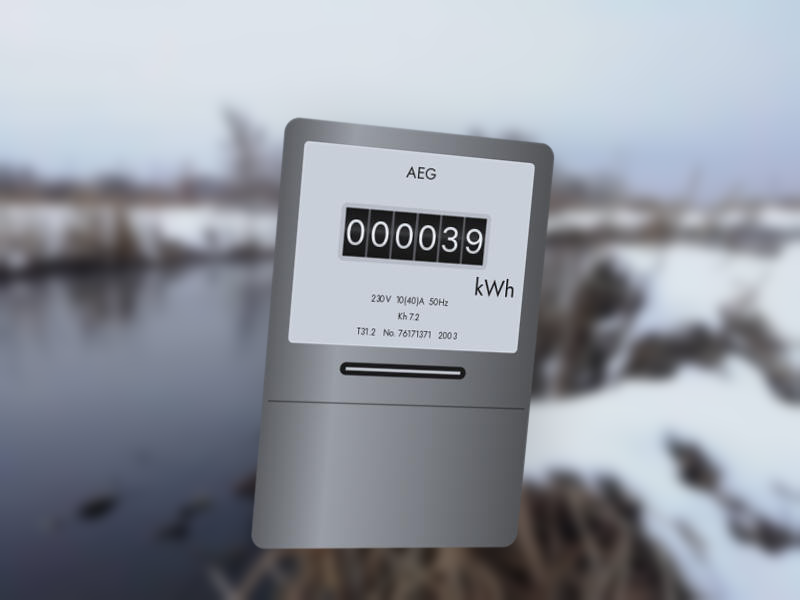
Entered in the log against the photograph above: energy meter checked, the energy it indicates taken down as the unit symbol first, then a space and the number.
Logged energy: kWh 39
